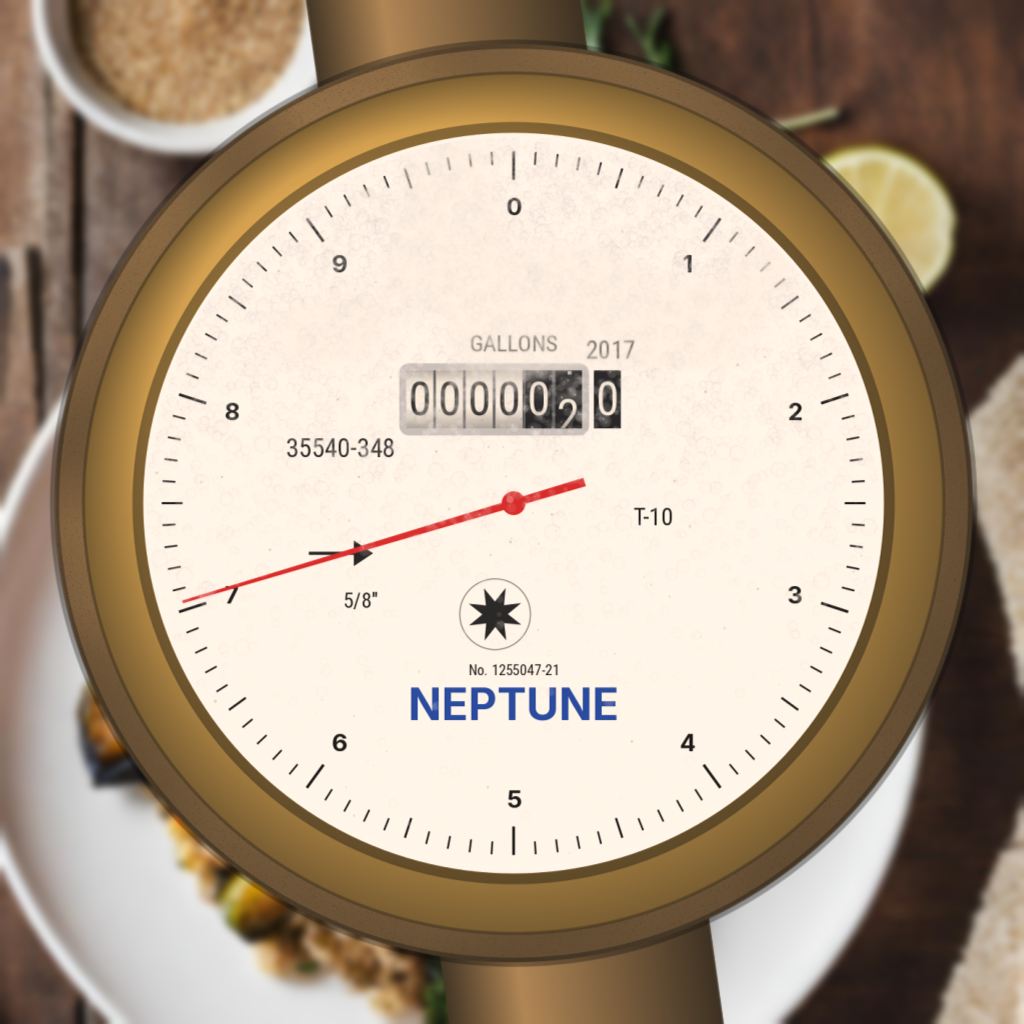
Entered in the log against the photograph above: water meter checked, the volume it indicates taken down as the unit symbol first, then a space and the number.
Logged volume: gal 17.0
